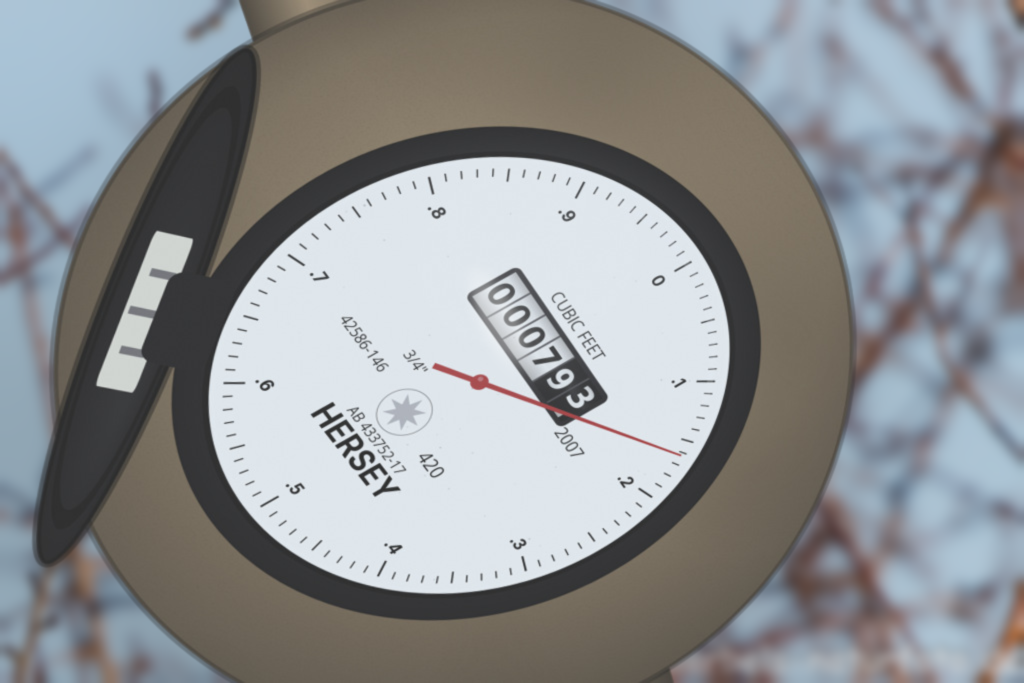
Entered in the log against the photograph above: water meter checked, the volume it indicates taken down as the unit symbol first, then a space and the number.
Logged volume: ft³ 793.16
